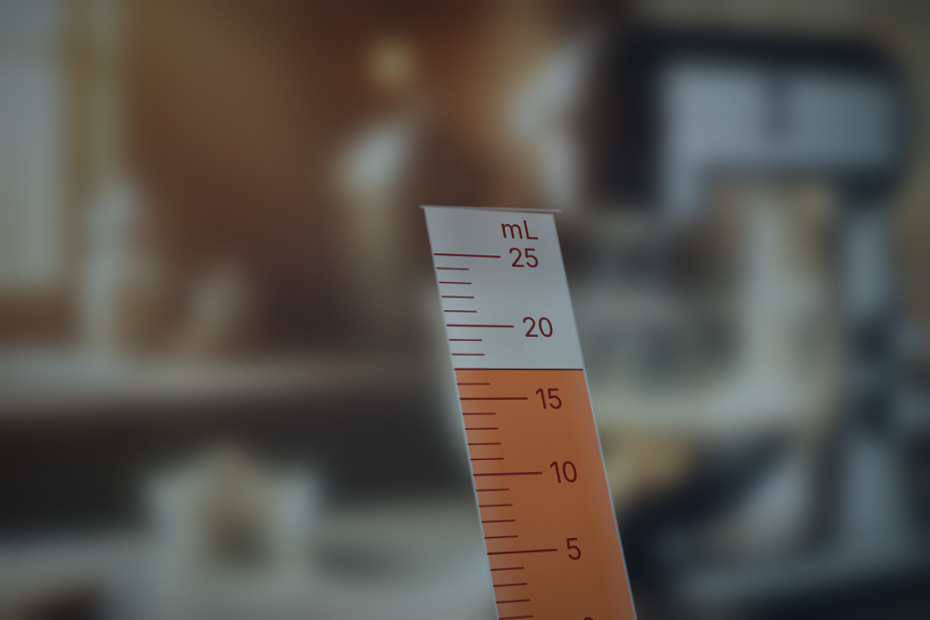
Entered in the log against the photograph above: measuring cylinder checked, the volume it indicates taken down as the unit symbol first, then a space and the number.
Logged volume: mL 17
